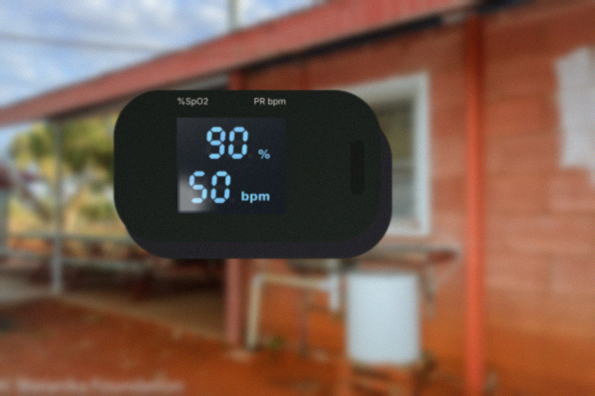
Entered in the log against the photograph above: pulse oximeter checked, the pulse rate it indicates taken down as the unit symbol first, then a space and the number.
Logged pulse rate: bpm 50
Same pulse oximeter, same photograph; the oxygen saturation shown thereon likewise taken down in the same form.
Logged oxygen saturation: % 90
